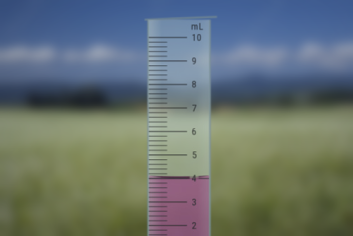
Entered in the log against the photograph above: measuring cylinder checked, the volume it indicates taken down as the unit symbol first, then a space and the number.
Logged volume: mL 4
